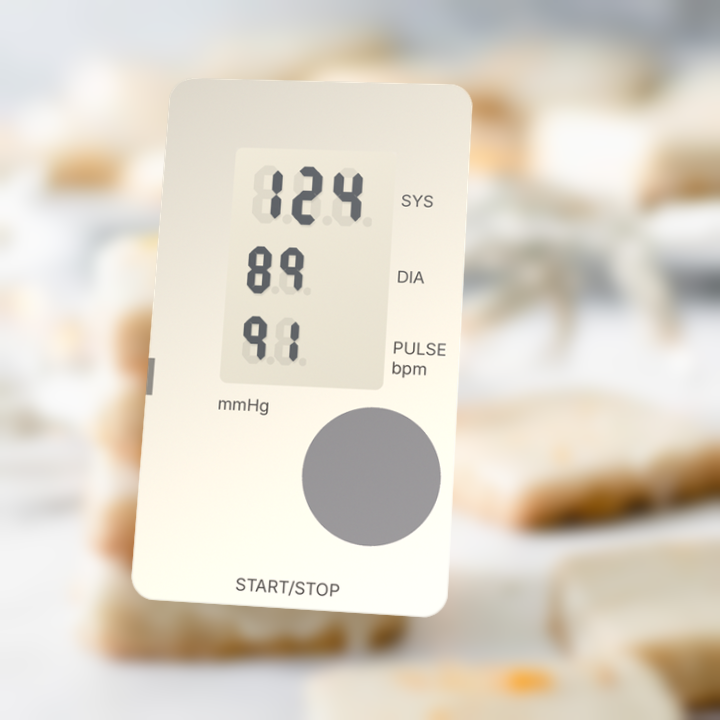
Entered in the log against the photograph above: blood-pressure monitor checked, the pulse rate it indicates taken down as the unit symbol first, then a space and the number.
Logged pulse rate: bpm 91
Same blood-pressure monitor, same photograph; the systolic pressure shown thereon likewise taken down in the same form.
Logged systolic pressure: mmHg 124
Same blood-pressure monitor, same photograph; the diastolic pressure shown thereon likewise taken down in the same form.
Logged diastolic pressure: mmHg 89
